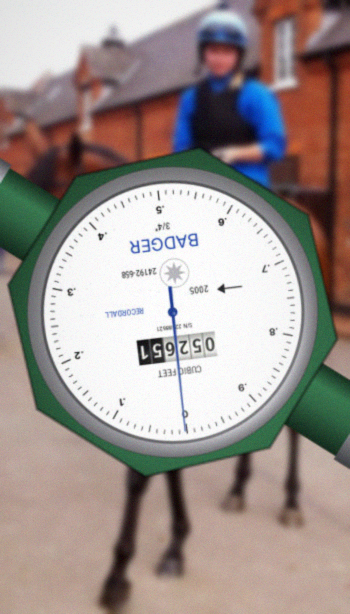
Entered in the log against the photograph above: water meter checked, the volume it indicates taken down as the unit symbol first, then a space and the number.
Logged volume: ft³ 52651.00
